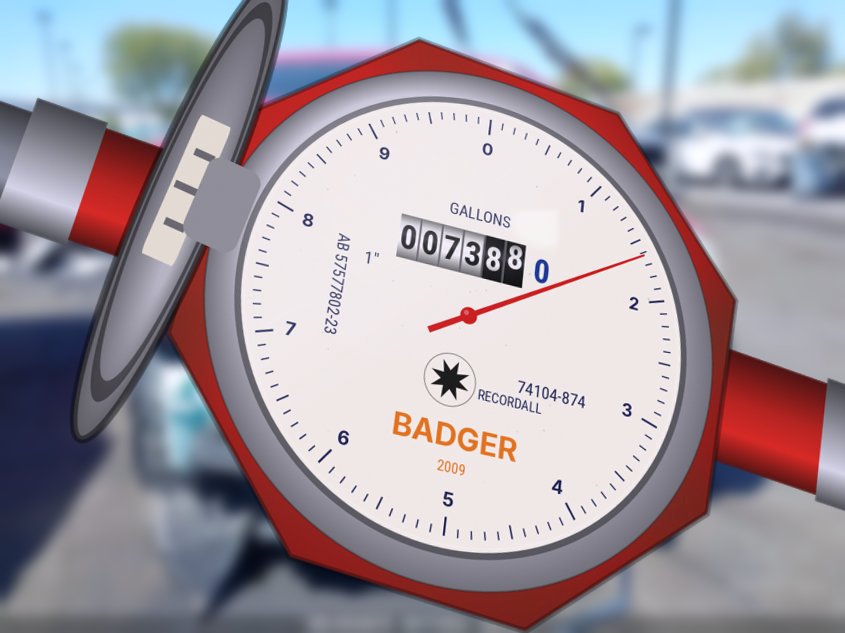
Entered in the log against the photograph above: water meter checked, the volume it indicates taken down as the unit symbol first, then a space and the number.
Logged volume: gal 73881.6
